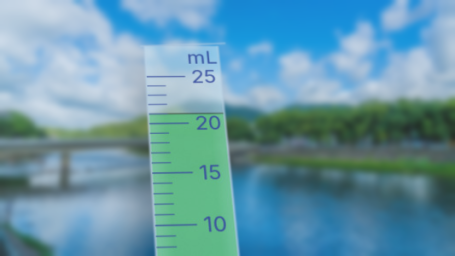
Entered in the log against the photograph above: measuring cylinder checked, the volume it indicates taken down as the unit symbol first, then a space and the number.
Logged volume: mL 21
